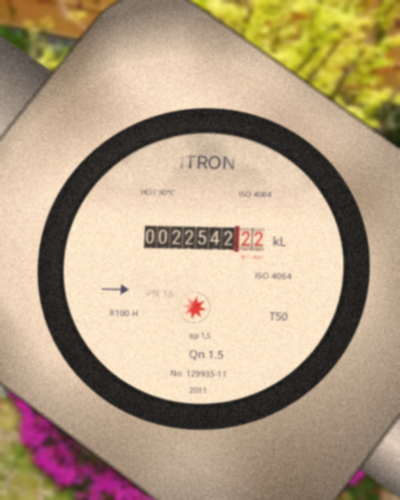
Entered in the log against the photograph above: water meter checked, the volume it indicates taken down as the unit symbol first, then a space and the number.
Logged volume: kL 22542.22
